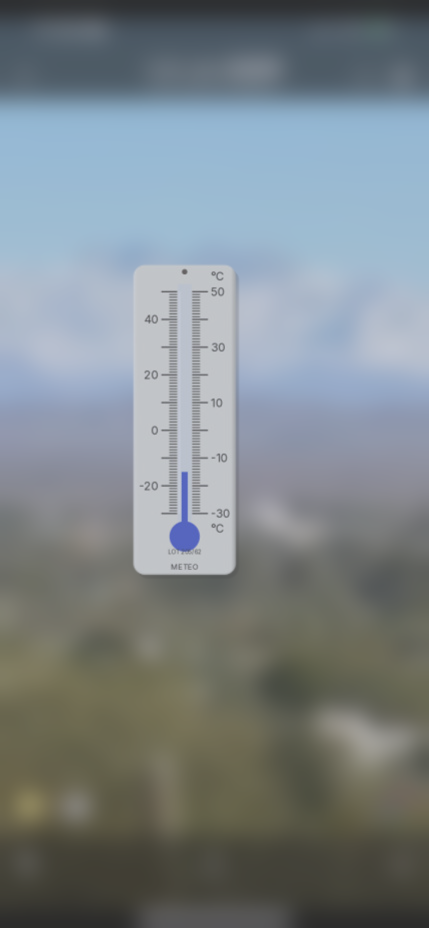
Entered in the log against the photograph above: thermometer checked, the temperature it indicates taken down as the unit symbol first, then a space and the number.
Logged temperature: °C -15
